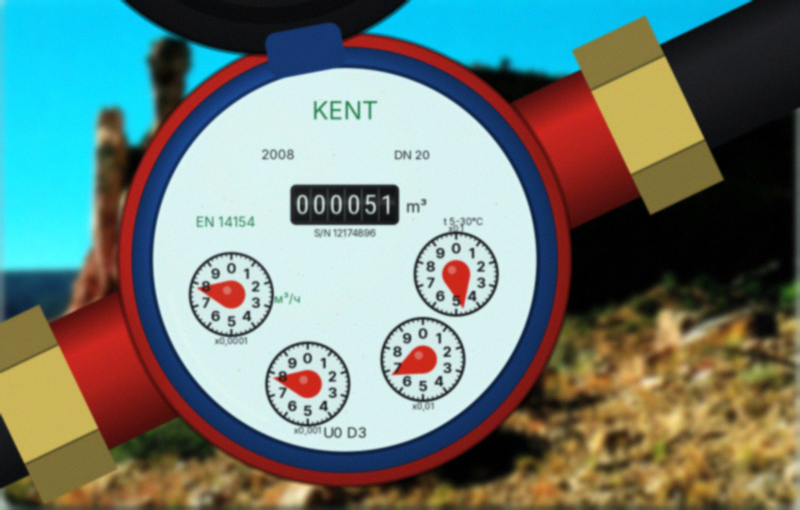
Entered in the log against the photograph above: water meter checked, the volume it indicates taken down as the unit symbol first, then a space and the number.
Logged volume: m³ 51.4677
